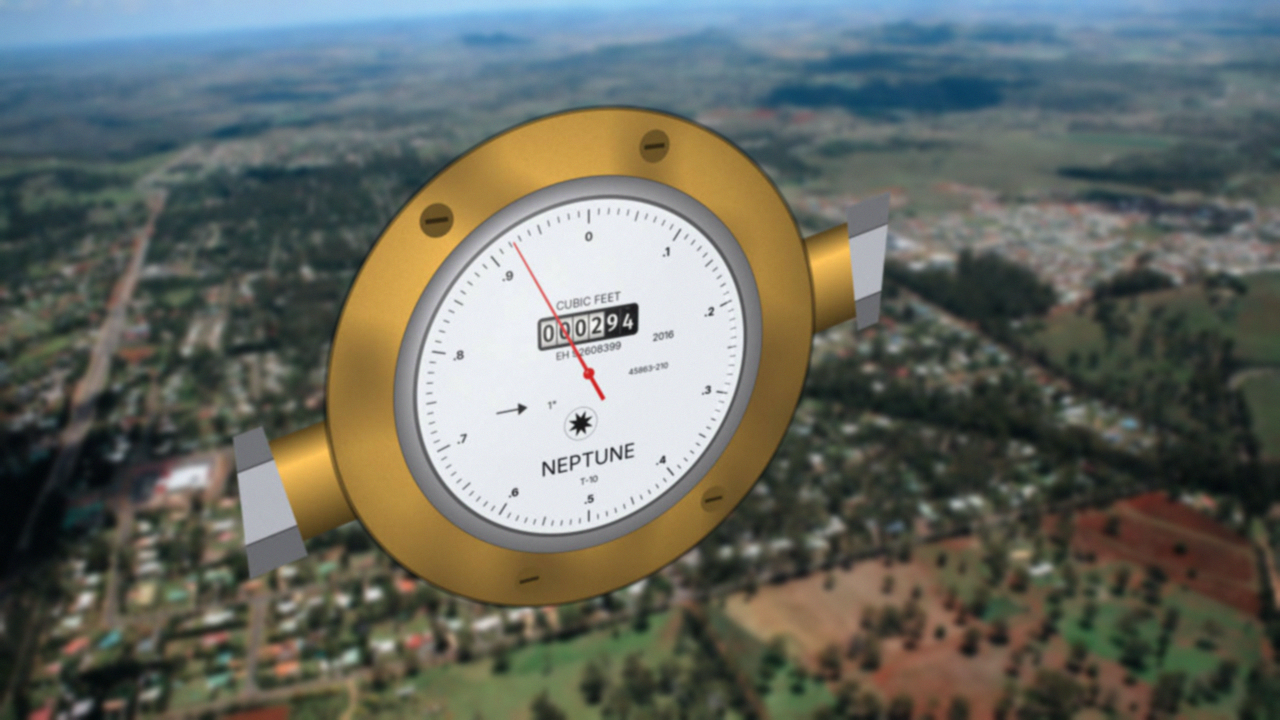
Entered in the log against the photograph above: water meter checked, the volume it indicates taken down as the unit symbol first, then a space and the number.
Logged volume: ft³ 293.92
